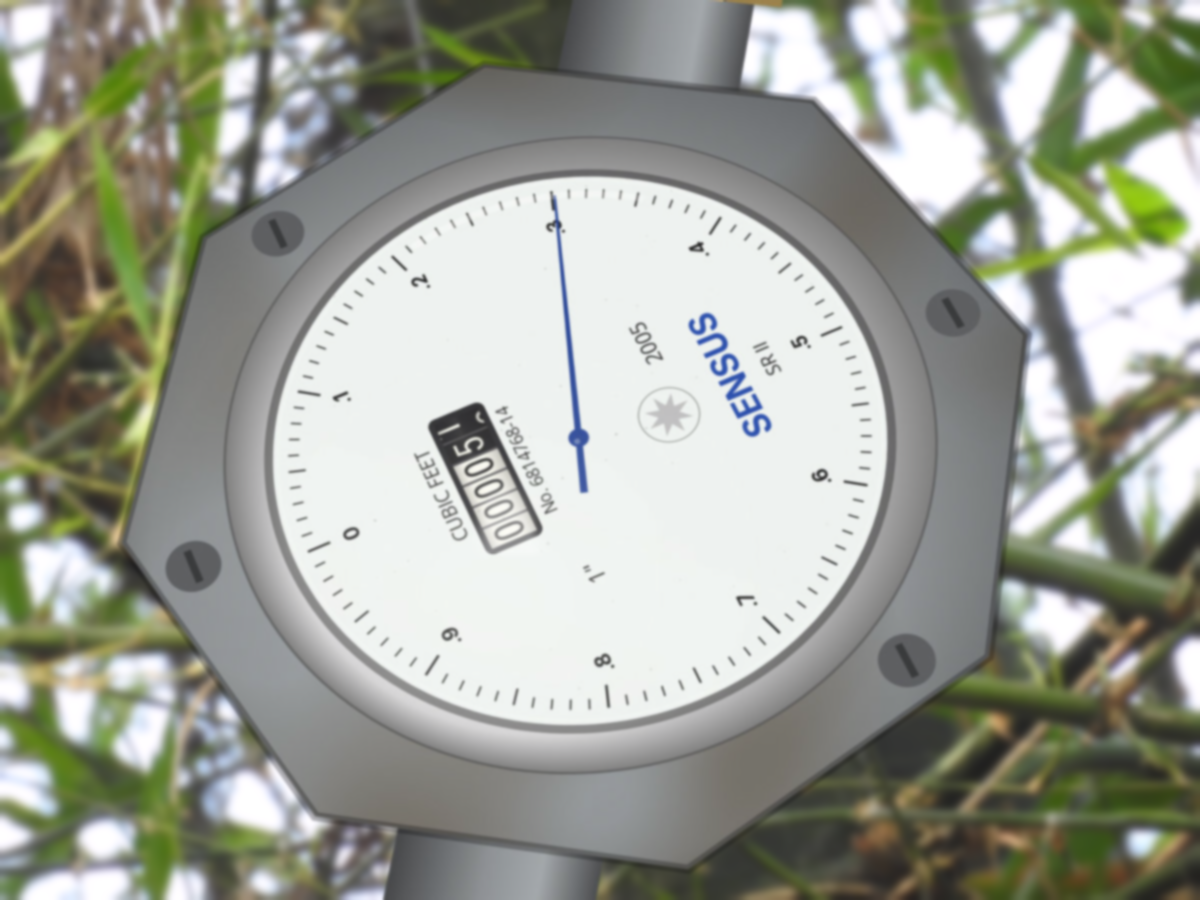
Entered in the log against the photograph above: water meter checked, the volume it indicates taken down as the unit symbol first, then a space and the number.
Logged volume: ft³ 51.30
